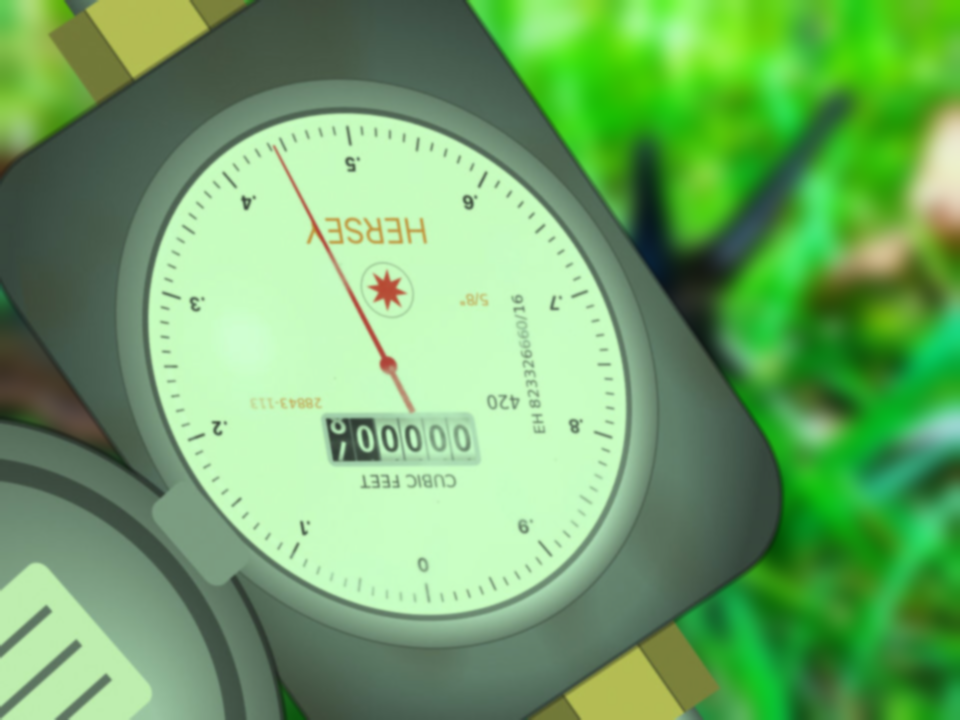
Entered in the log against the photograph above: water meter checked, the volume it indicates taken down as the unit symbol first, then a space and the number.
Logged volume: ft³ 7.44
